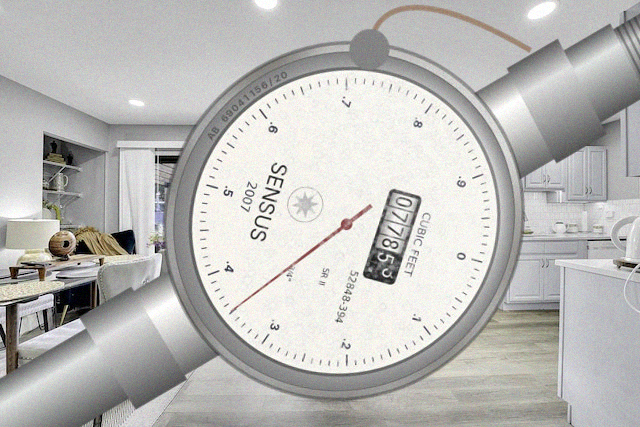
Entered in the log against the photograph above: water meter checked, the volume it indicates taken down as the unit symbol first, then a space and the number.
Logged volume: ft³ 77853.35
